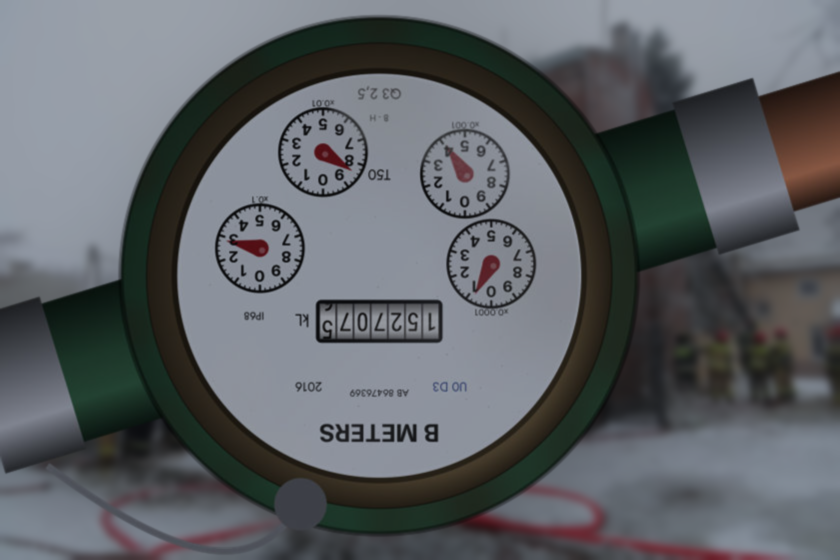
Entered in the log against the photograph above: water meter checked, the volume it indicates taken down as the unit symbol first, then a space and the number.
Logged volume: kL 1527075.2840
